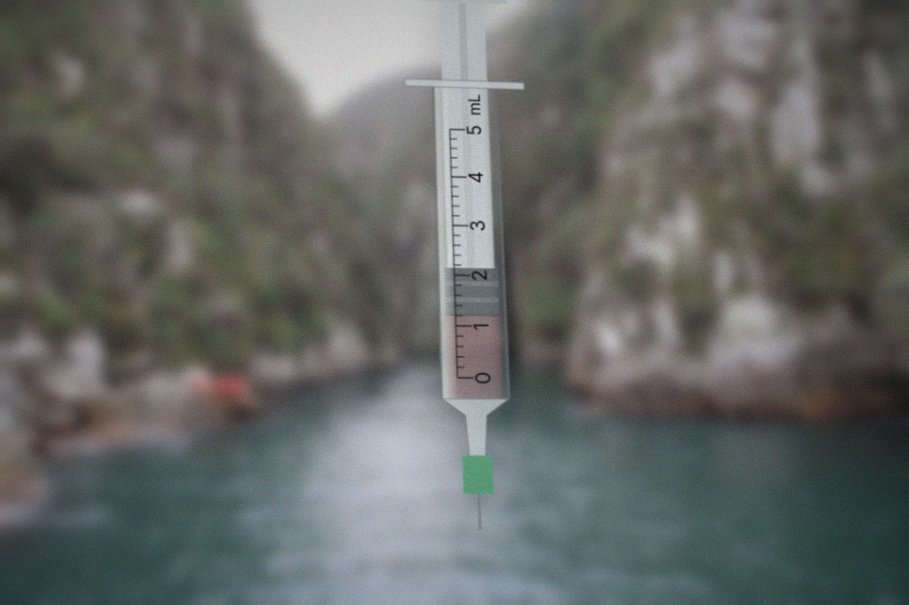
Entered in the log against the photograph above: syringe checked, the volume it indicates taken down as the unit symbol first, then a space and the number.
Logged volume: mL 1.2
